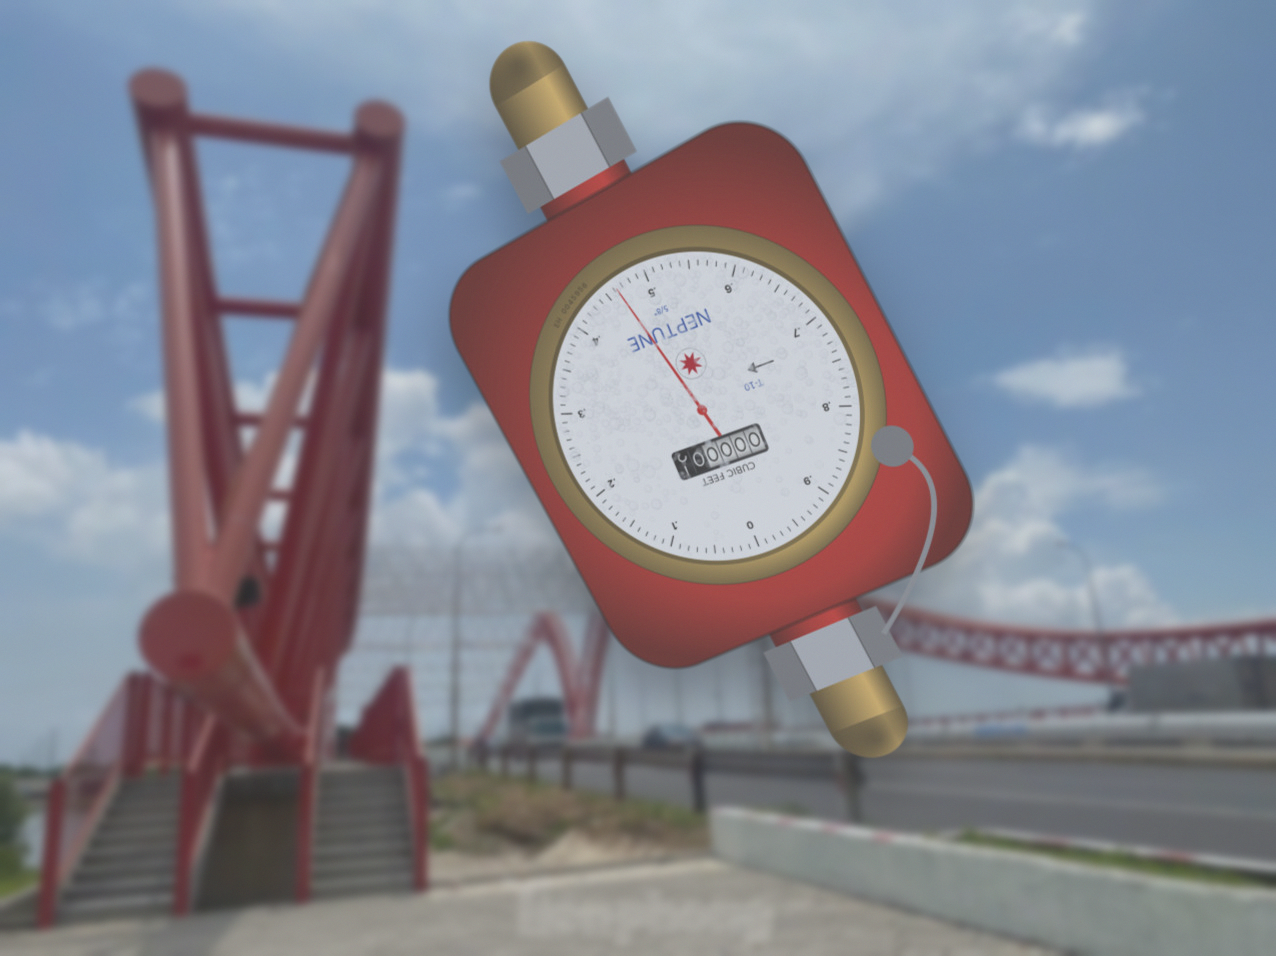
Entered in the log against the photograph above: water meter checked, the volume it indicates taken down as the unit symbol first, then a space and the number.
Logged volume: ft³ 1.46
